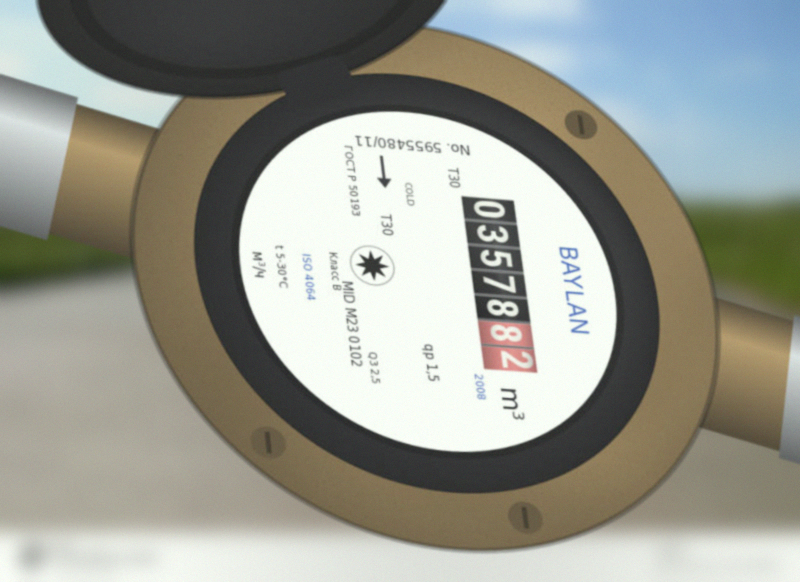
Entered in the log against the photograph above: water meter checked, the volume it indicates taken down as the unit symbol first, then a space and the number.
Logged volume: m³ 3578.82
